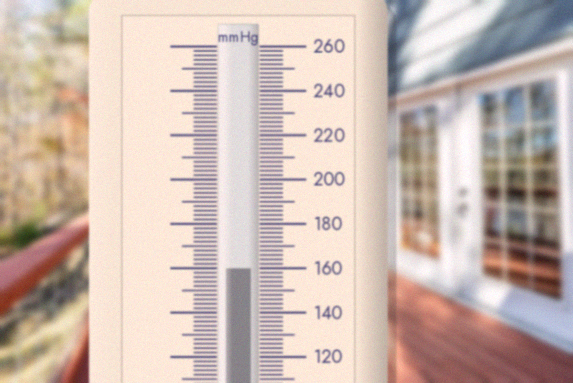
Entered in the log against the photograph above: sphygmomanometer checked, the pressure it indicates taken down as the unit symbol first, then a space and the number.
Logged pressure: mmHg 160
